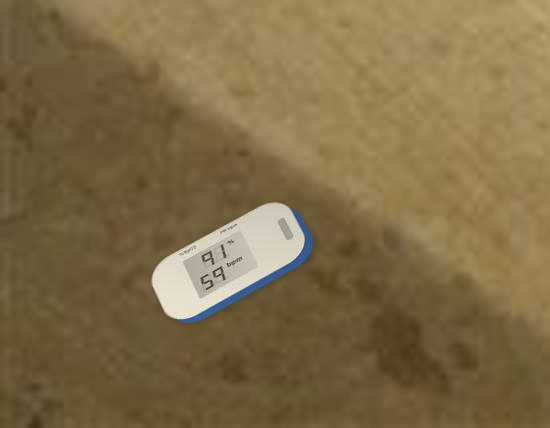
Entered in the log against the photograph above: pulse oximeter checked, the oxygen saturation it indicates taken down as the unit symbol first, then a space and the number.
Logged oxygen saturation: % 91
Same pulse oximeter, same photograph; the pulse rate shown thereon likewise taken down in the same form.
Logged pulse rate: bpm 59
